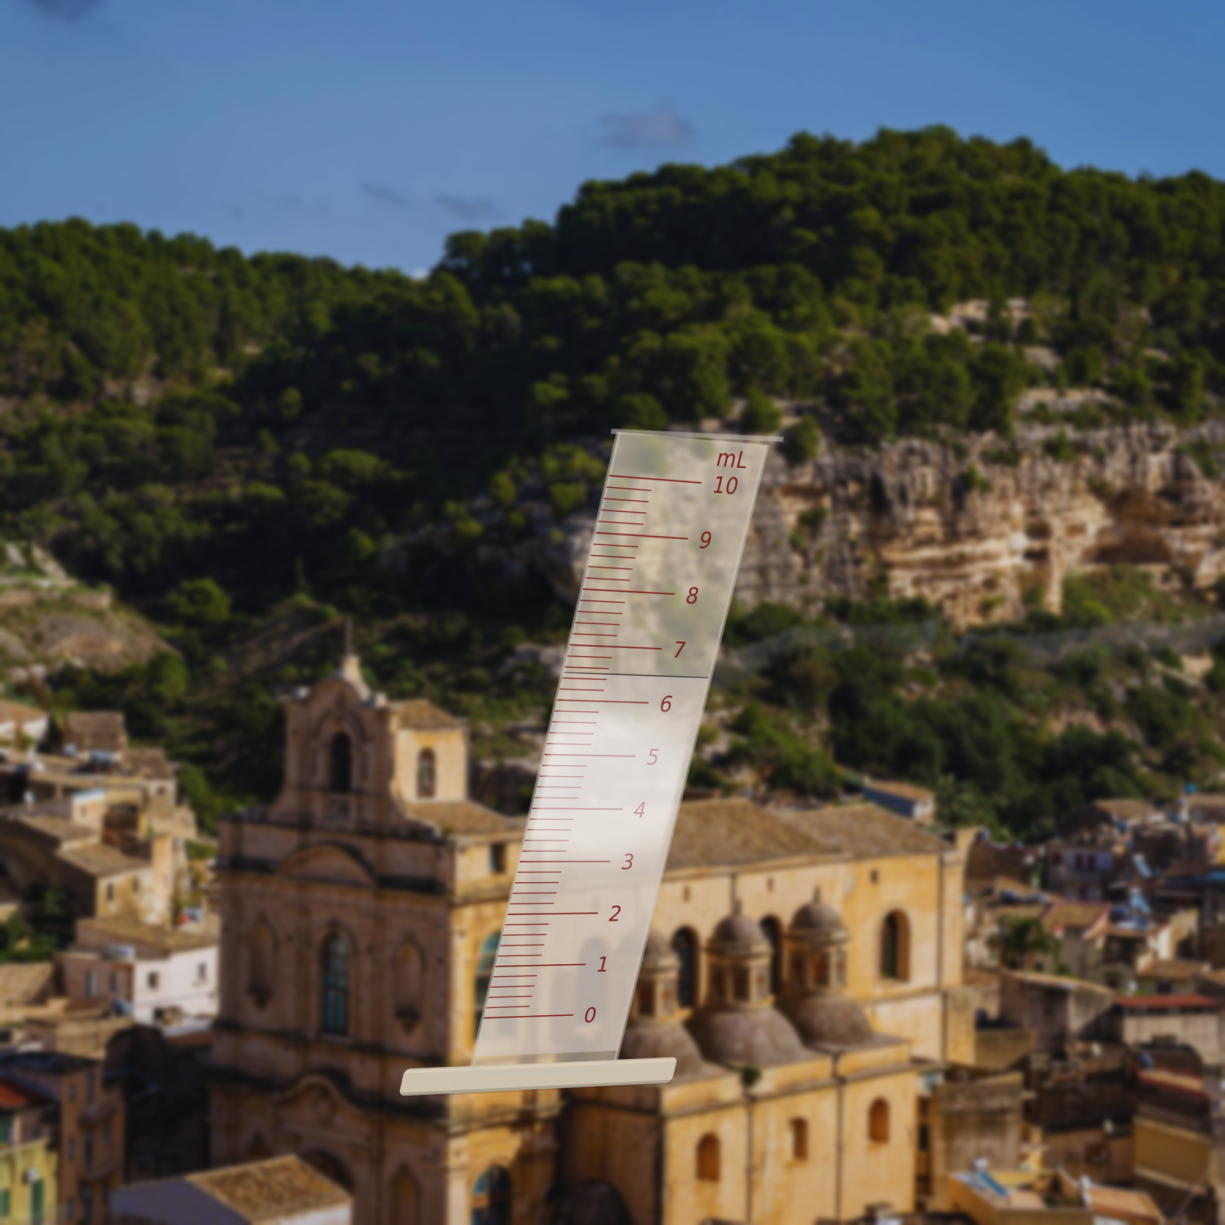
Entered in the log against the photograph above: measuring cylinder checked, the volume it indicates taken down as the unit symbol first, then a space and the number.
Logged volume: mL 6.5
